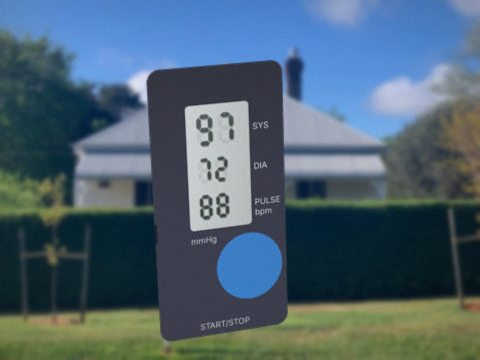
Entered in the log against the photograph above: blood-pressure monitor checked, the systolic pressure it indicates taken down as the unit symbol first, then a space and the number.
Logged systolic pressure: mmHg 97
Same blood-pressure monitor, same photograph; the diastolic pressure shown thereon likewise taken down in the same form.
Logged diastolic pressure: mmHg 72
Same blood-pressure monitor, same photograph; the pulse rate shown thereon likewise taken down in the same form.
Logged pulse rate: bpm 88
